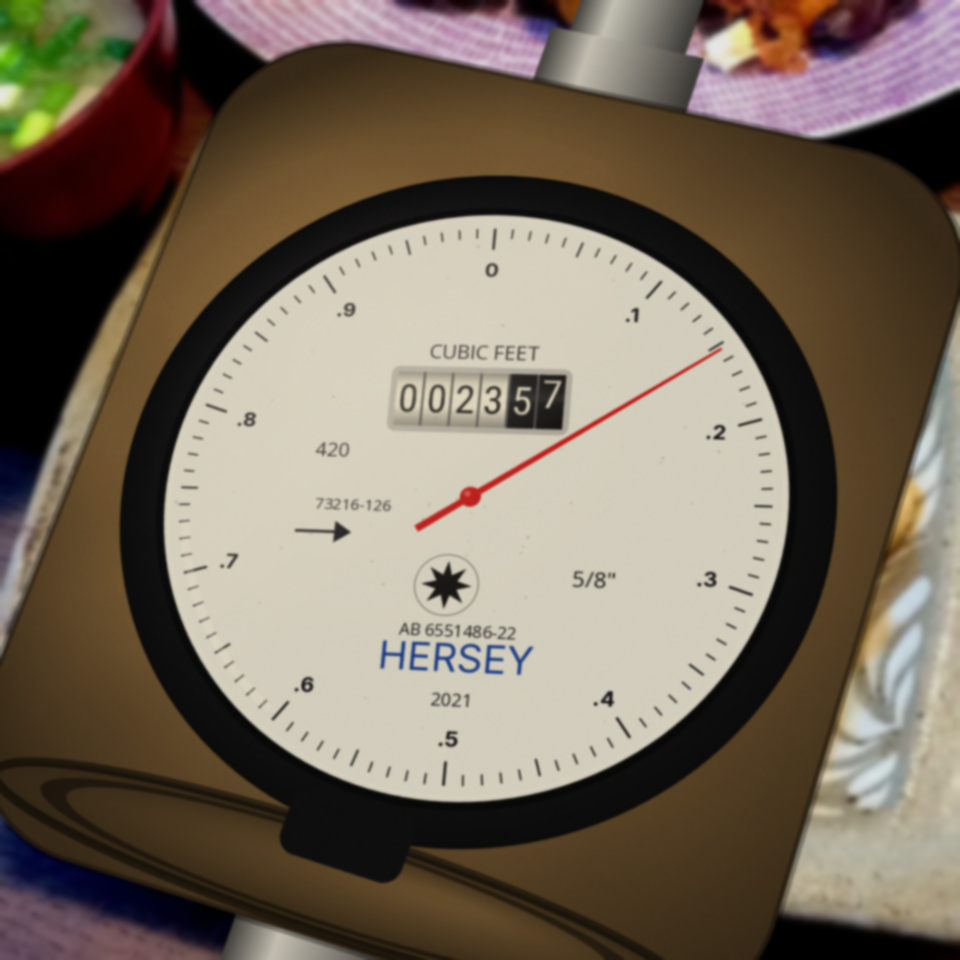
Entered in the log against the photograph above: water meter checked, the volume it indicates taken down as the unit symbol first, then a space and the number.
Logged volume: ft³ 2357.15
